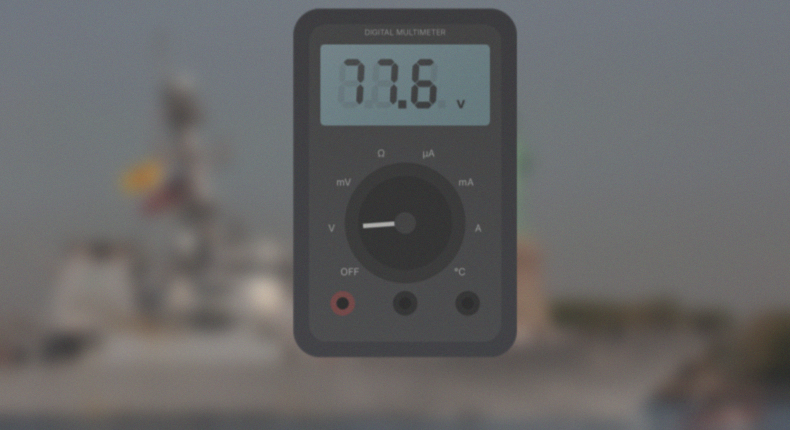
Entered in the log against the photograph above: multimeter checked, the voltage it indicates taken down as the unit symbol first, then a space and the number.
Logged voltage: V 77.6
